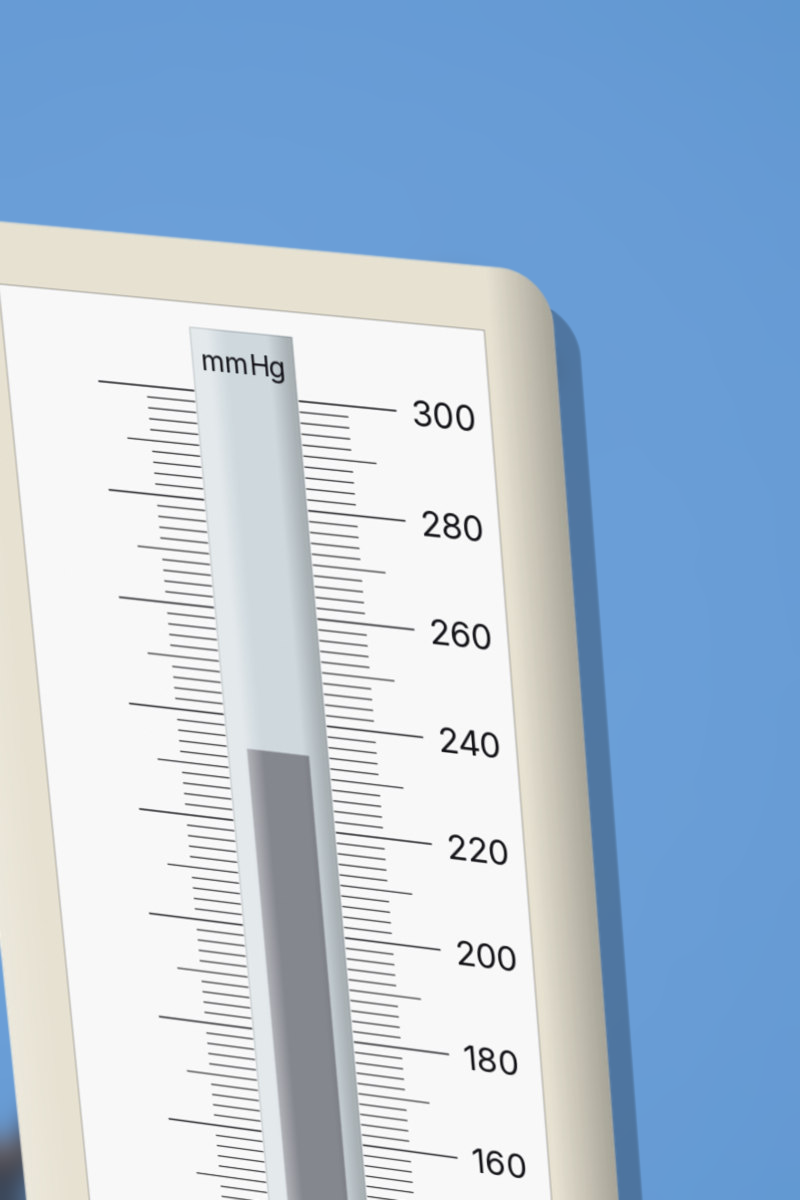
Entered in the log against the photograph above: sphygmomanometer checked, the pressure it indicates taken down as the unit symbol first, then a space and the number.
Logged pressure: mmHg 234
